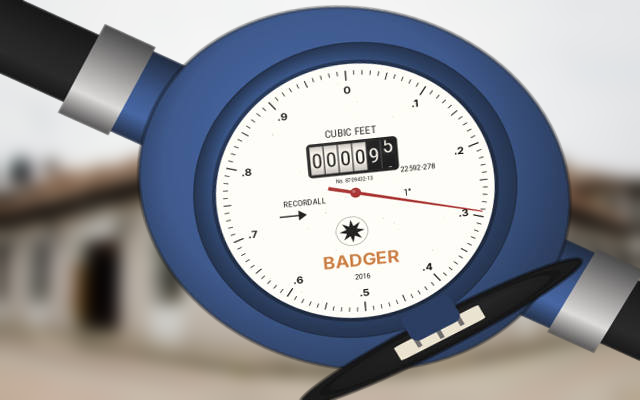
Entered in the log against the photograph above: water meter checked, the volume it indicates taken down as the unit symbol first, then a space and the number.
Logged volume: ft³ 95.29
